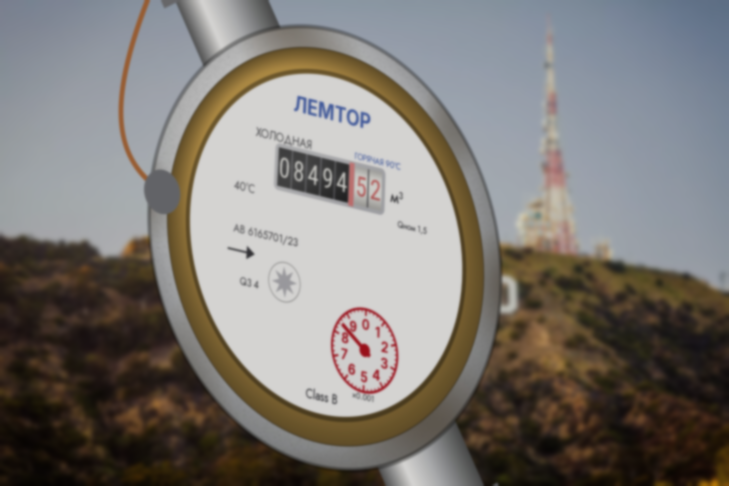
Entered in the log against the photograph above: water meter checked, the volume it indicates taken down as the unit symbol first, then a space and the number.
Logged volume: m³ 8494.528
